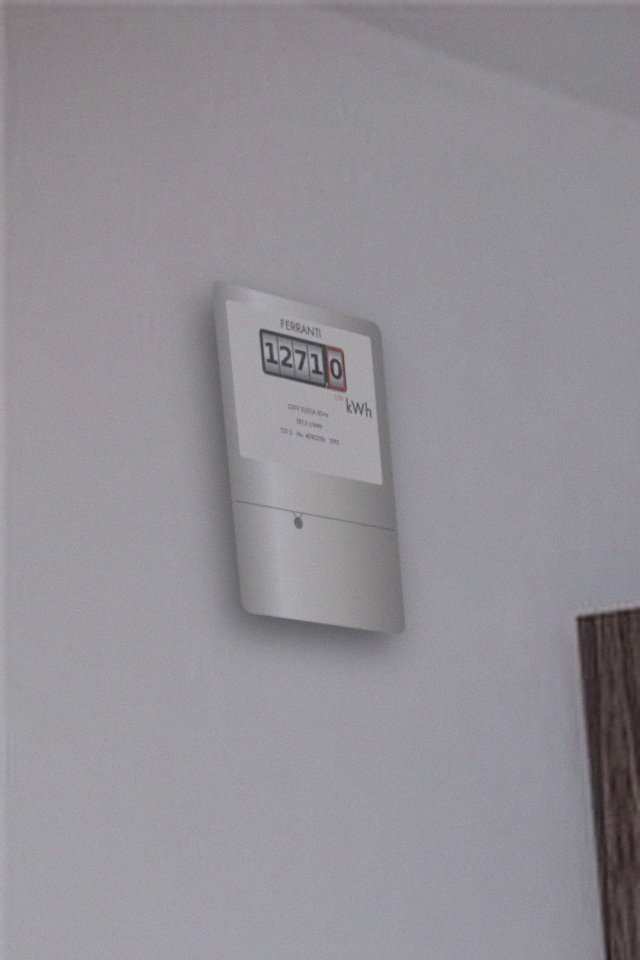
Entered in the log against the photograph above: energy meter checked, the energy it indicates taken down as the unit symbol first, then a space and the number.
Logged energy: kWh 1271.0
